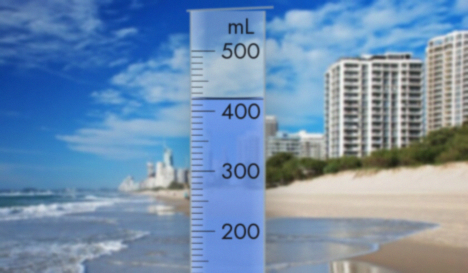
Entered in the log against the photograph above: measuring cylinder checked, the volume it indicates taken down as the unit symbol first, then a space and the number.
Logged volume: mL 420
